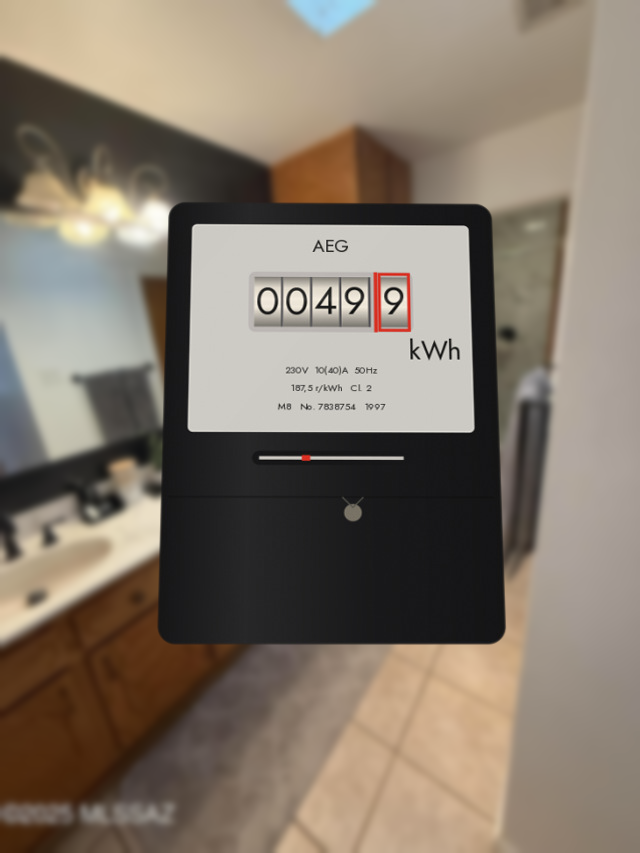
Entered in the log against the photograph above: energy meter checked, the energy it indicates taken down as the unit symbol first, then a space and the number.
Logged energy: kWh 49.9
